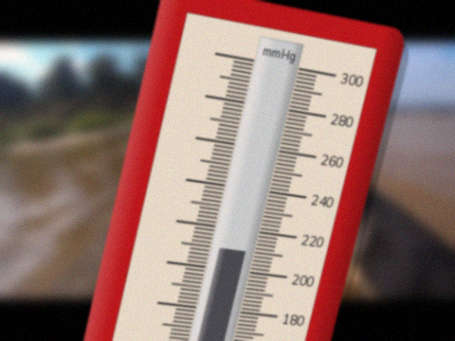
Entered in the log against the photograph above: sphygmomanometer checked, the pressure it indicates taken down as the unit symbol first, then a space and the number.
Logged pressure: mmHg 210
